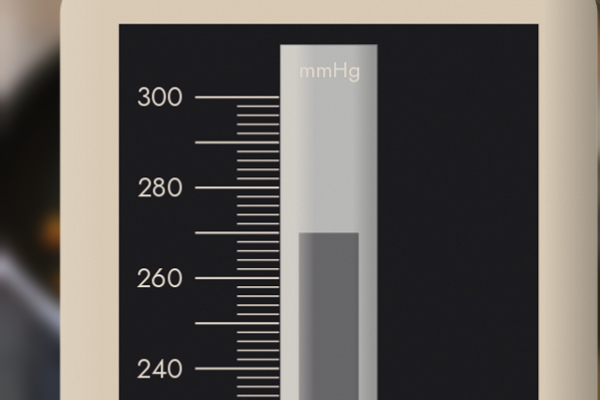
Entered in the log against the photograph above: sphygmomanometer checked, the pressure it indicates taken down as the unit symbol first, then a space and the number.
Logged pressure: mmHg 270
